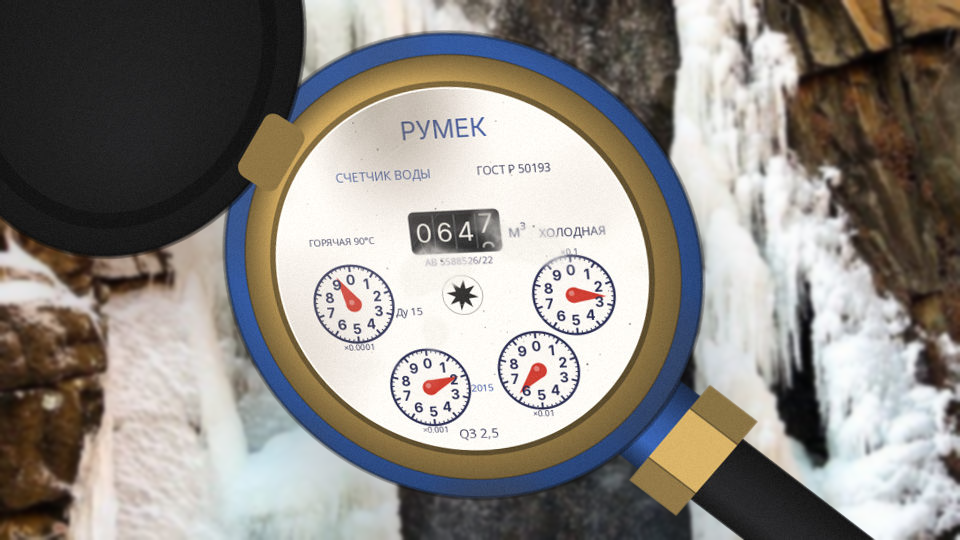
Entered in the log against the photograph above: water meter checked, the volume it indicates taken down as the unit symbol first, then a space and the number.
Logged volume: m³ 647.2619
